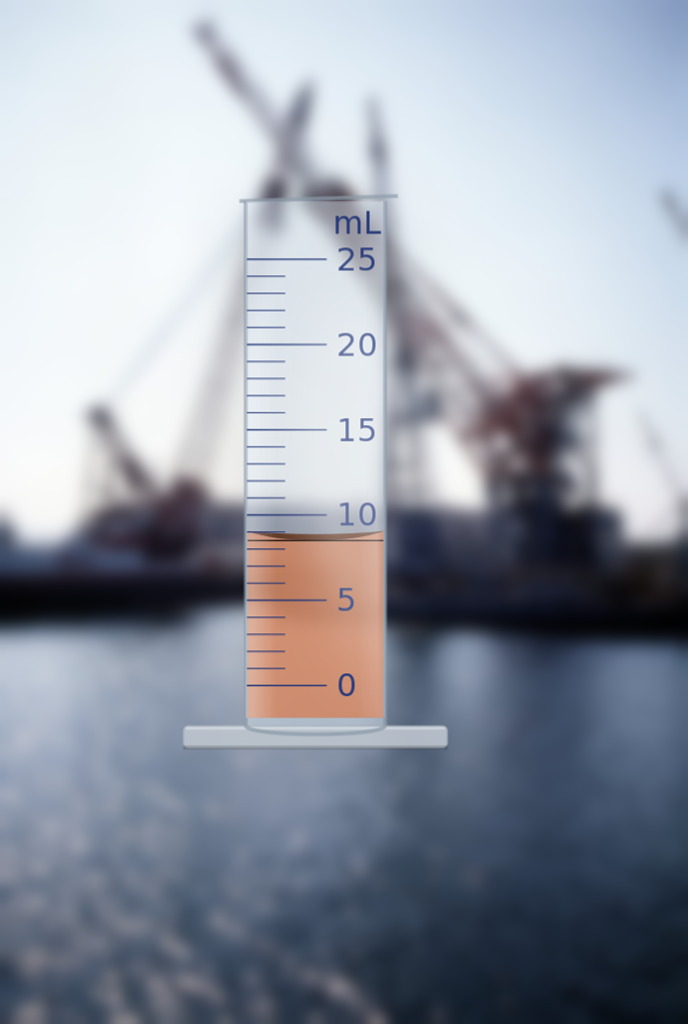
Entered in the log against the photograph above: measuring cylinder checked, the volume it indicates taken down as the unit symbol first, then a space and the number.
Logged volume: mL 8.5
